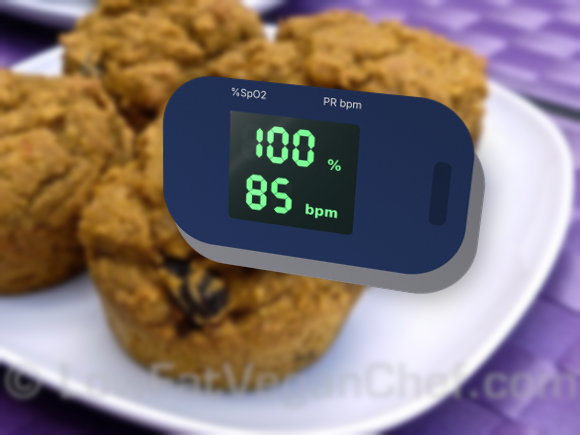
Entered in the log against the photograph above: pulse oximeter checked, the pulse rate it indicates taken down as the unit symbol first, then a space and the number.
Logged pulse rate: bpm 85
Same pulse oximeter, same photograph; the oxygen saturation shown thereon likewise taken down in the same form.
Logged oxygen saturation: % 100
